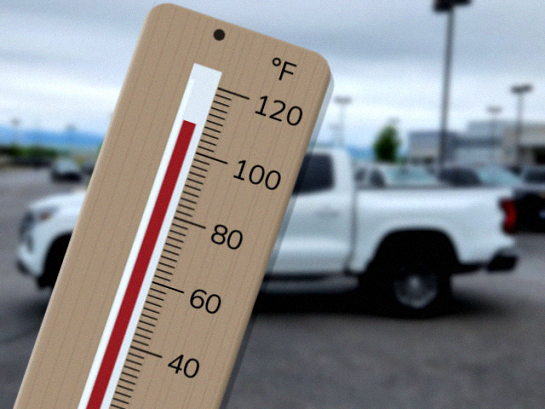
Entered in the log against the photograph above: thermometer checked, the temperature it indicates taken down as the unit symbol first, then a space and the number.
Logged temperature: °F 108
